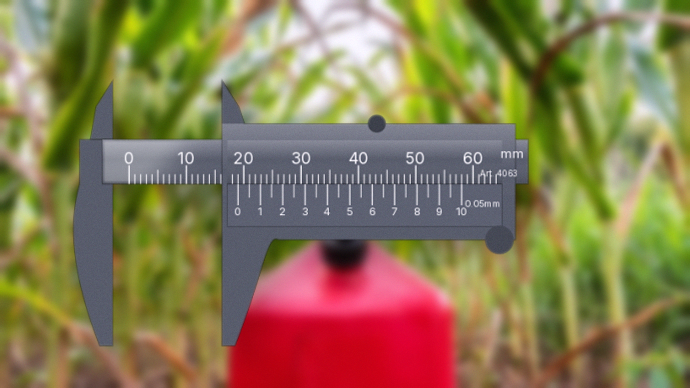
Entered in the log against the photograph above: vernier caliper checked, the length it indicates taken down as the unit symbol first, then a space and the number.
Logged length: mm 19.0
